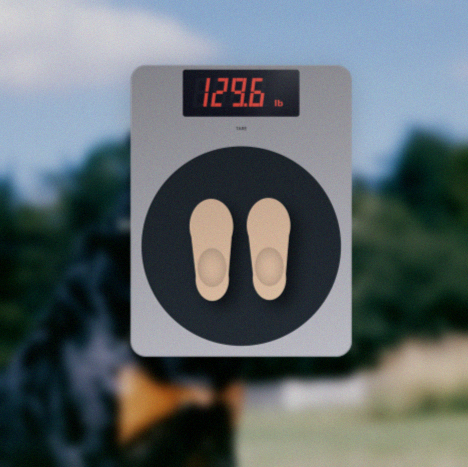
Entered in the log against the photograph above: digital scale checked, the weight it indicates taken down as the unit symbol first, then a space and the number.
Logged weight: lb 129.6
